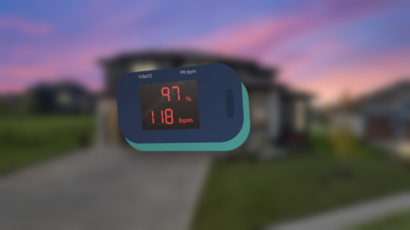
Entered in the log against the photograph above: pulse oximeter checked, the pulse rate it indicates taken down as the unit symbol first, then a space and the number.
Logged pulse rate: bpm 118
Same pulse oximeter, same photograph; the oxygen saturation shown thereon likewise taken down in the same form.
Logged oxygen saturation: % 97
